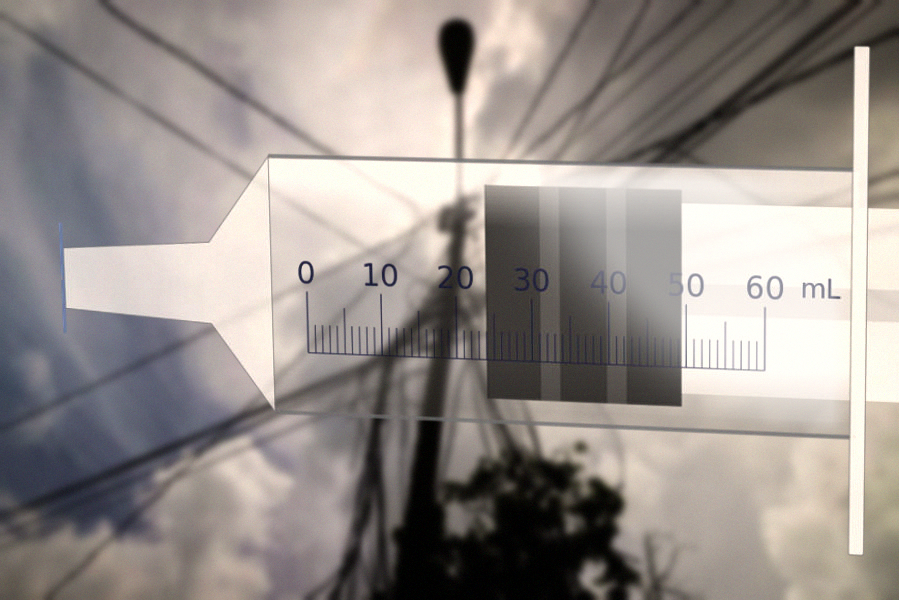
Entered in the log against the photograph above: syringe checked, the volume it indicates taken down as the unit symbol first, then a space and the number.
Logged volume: mL 24
